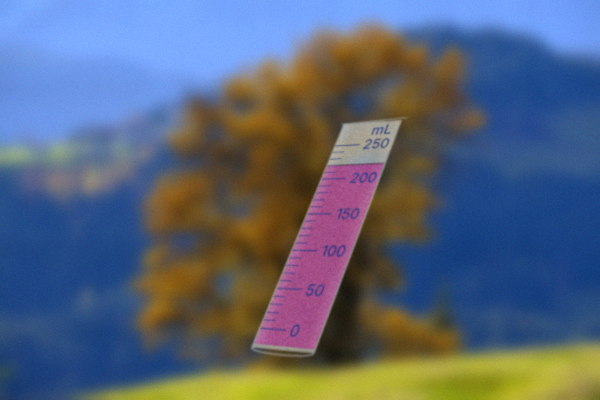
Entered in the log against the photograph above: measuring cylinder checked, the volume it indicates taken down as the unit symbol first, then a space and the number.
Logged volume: mL 220
